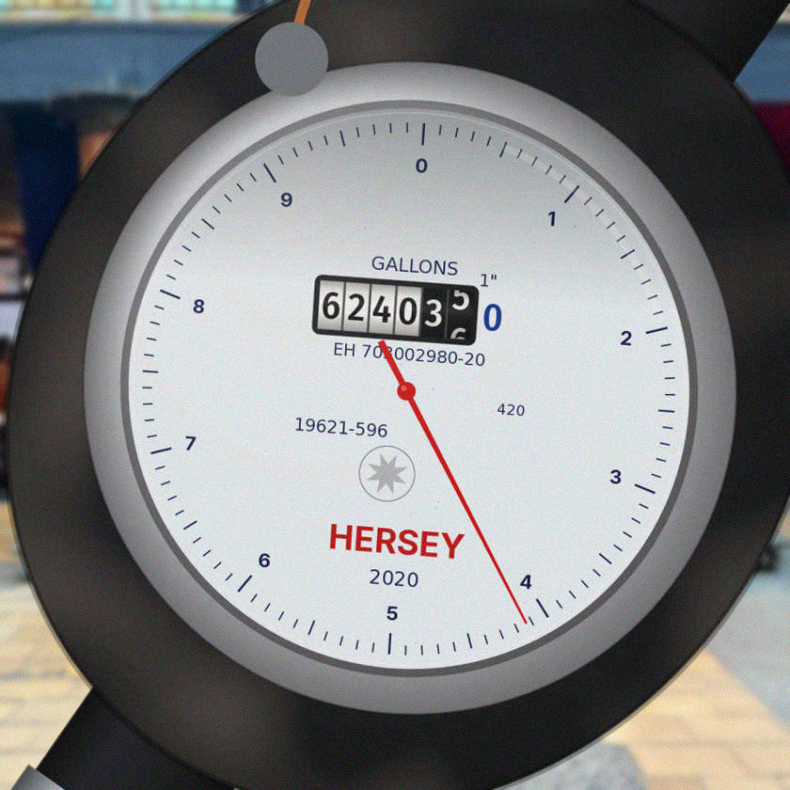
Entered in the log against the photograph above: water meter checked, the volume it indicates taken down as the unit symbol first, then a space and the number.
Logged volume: gal 6240354.1
